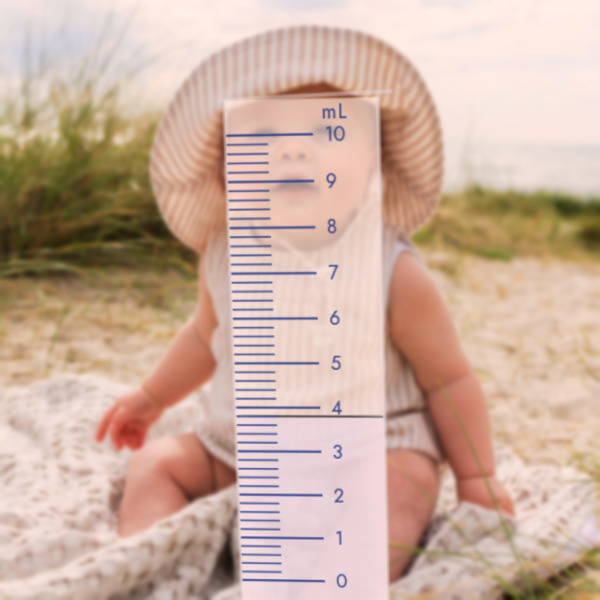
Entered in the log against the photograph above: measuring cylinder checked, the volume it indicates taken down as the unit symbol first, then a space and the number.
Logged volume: mL 3.8
